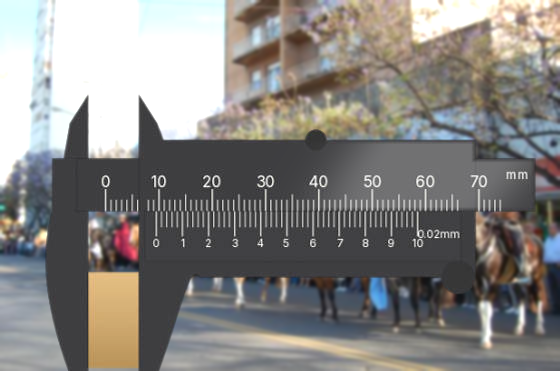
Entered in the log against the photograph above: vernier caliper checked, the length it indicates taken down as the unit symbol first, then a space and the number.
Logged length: mm 9.5
